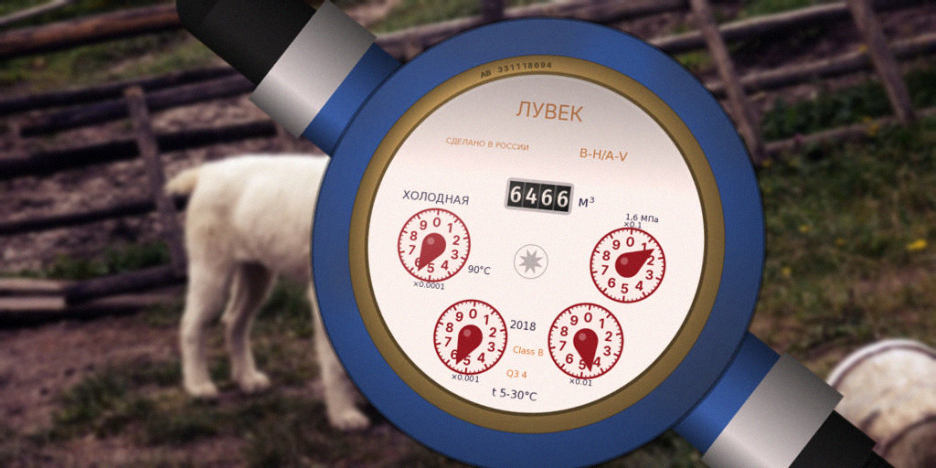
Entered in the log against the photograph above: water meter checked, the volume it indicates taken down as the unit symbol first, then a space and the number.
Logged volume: m³ 6466.1455
